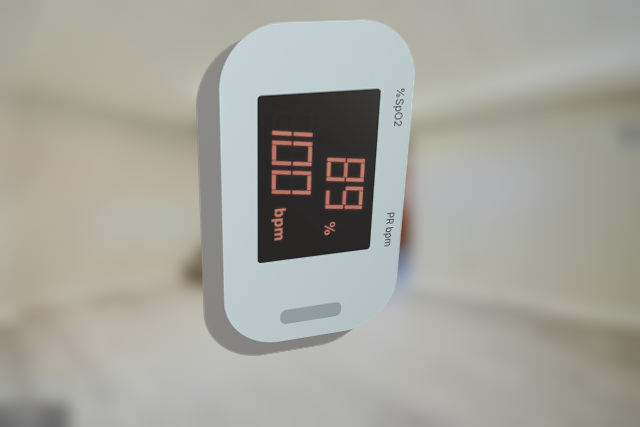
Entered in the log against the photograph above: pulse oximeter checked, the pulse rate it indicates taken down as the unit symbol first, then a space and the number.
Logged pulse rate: bpm 100
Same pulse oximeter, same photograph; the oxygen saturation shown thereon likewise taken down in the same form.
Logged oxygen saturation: % 89
